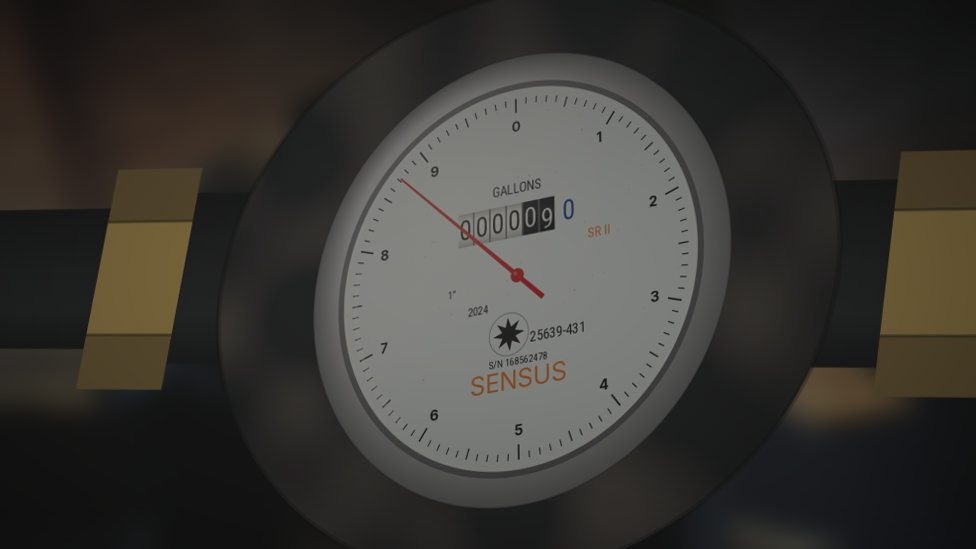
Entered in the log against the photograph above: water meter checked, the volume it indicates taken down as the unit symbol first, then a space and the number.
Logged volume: gal 88.7
